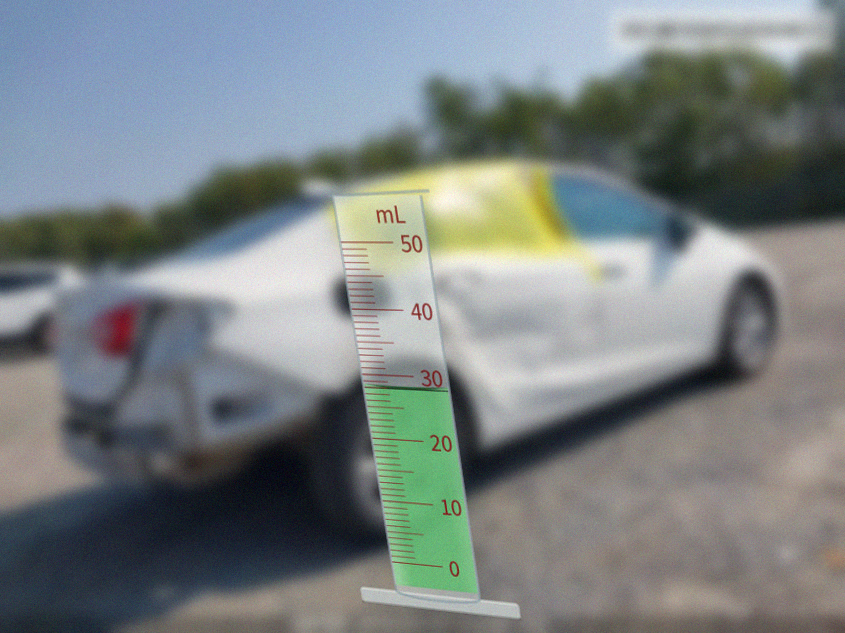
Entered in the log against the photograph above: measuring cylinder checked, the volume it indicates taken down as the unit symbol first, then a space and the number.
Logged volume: mL 28
